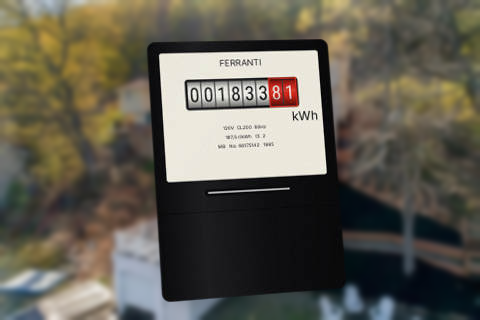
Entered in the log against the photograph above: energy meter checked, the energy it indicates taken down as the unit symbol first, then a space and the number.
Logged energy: kWh 1833.81
